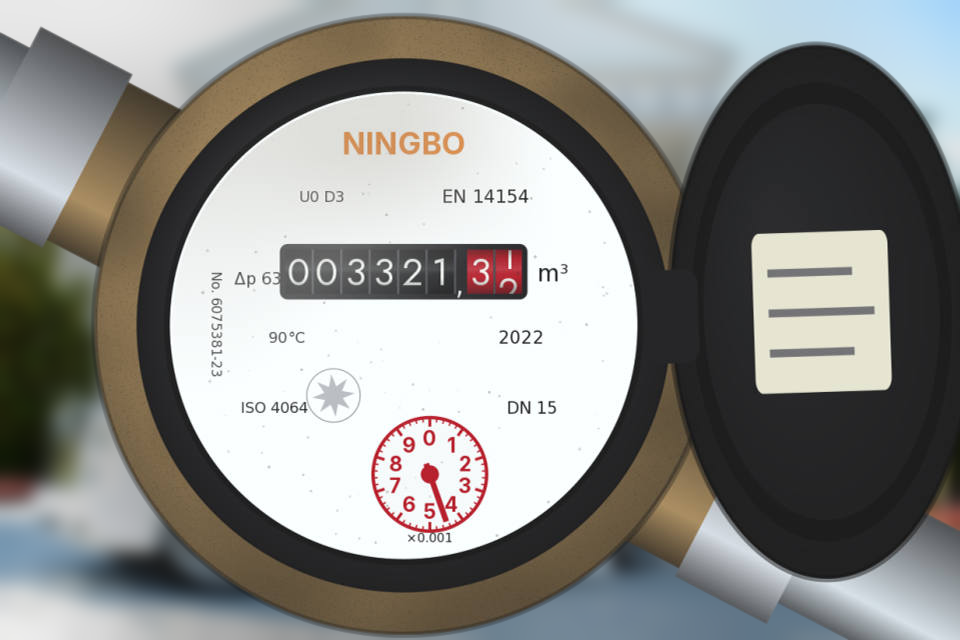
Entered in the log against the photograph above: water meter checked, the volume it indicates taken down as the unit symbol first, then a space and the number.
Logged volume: m³ 3321.314
